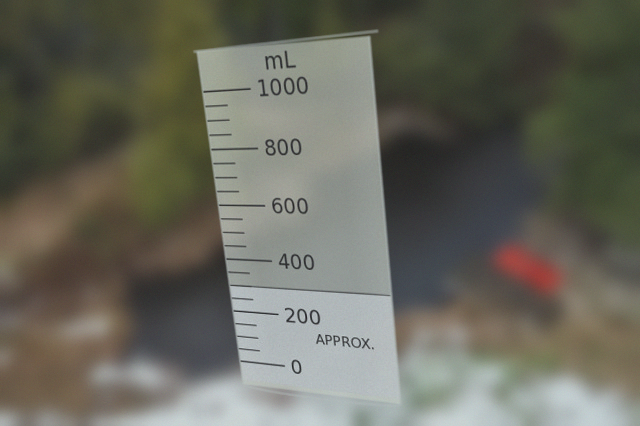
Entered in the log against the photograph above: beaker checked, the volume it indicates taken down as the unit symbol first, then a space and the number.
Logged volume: mL 300
